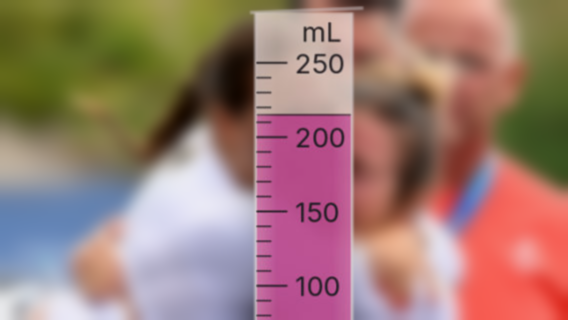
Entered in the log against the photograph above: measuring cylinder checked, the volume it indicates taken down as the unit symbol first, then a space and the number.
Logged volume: mL 215
